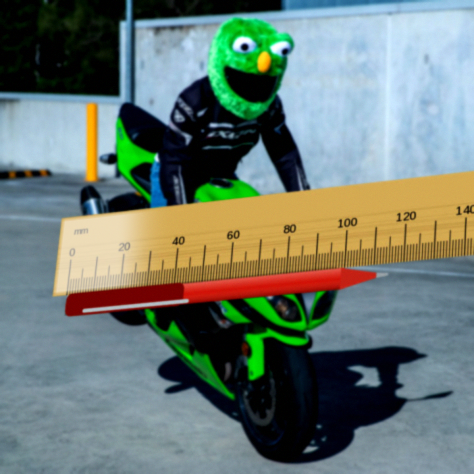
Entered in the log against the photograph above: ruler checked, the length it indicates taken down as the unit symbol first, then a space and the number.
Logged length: mm 115
